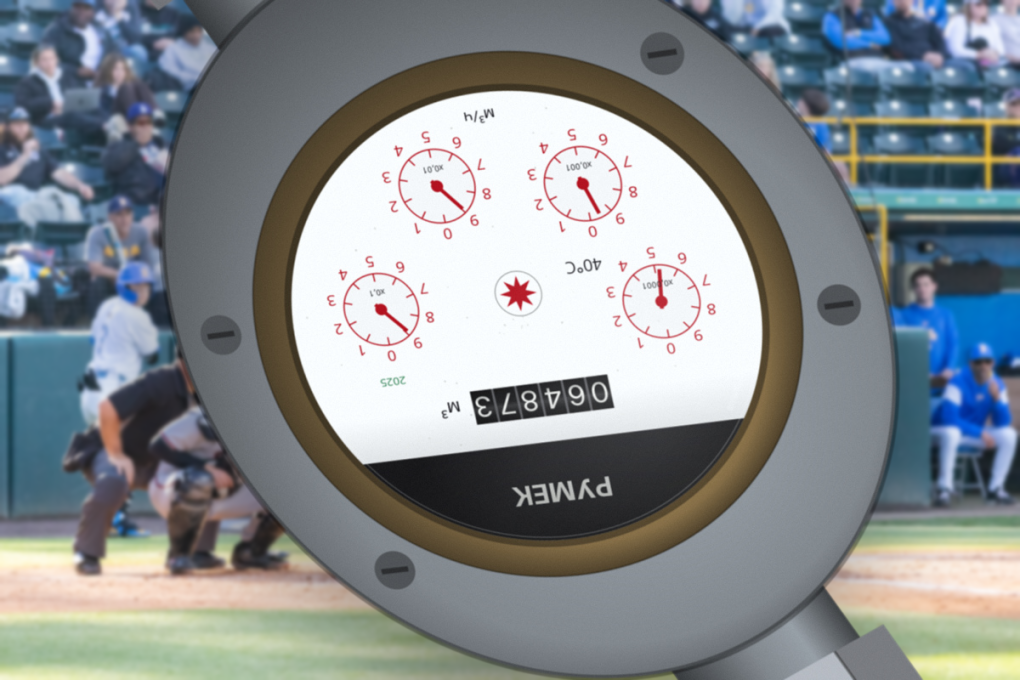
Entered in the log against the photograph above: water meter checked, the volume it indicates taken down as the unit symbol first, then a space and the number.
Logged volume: m³ 64873.8895
